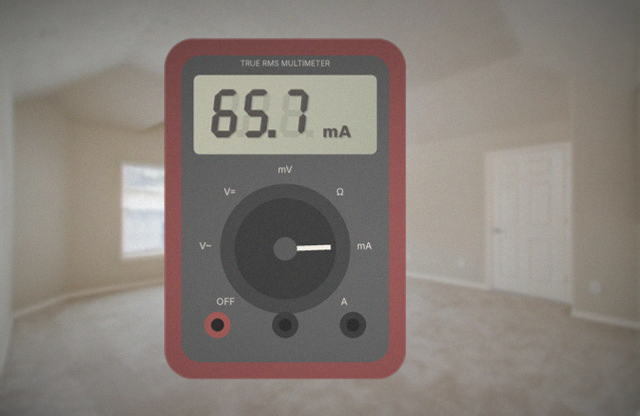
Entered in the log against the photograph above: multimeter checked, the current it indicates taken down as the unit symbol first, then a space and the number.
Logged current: mA 65.7
